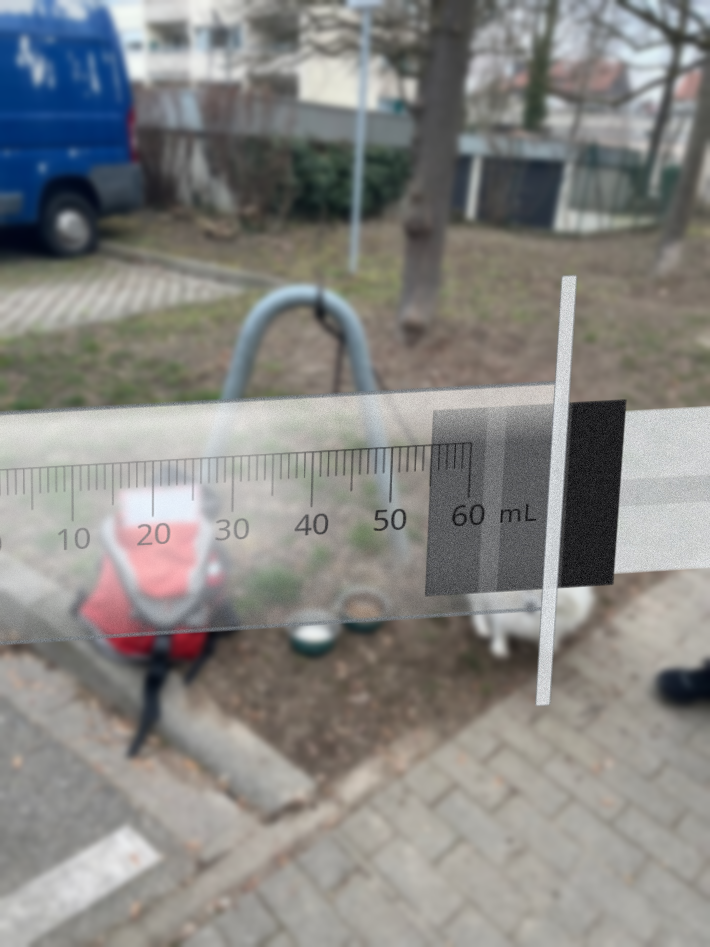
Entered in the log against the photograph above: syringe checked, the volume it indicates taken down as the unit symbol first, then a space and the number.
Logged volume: mL 55
